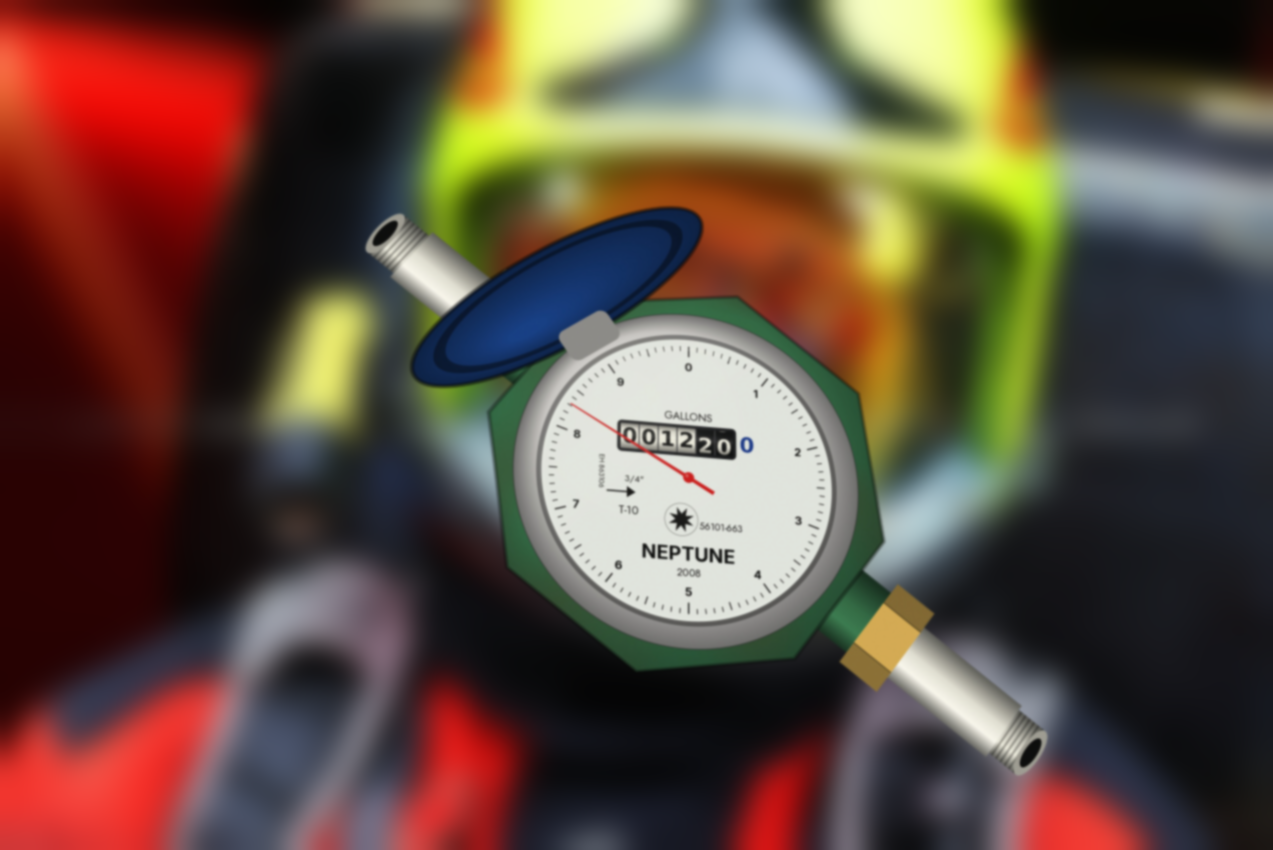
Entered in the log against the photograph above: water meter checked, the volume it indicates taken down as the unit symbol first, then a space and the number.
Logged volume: gal 12198.3
